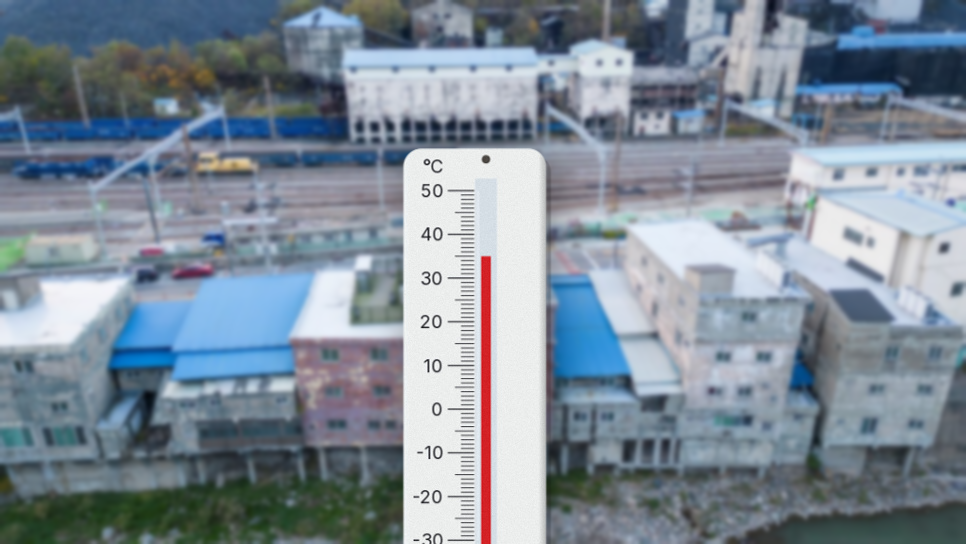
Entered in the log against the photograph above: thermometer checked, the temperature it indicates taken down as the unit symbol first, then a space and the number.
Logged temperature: °C 35
